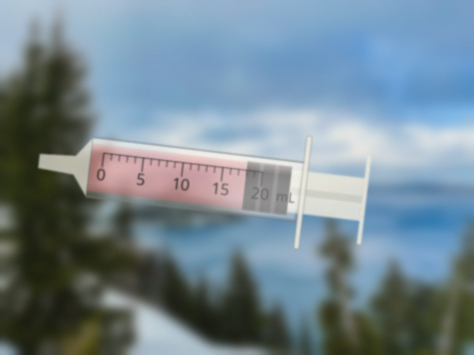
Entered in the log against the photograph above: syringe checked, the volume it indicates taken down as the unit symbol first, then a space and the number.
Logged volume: mL 18
